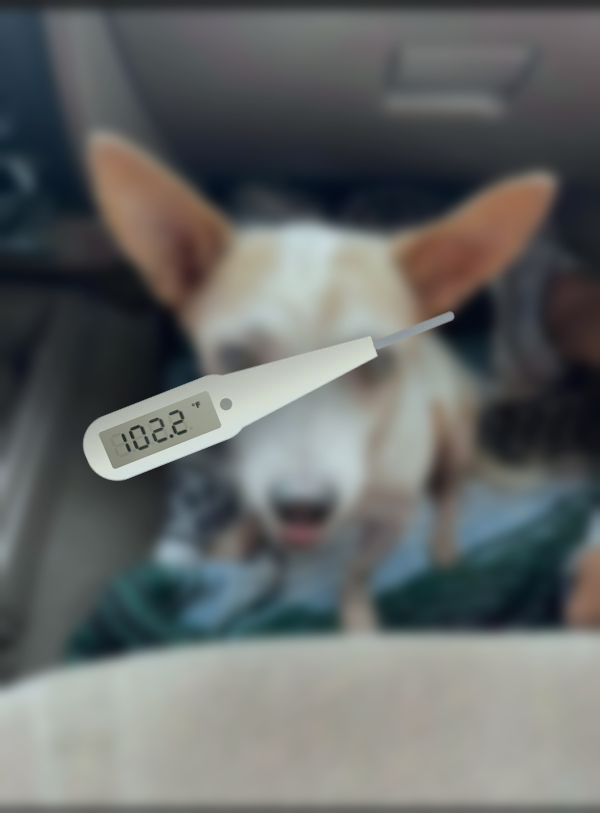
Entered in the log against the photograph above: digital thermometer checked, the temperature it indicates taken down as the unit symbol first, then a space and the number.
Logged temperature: °F 102.2
